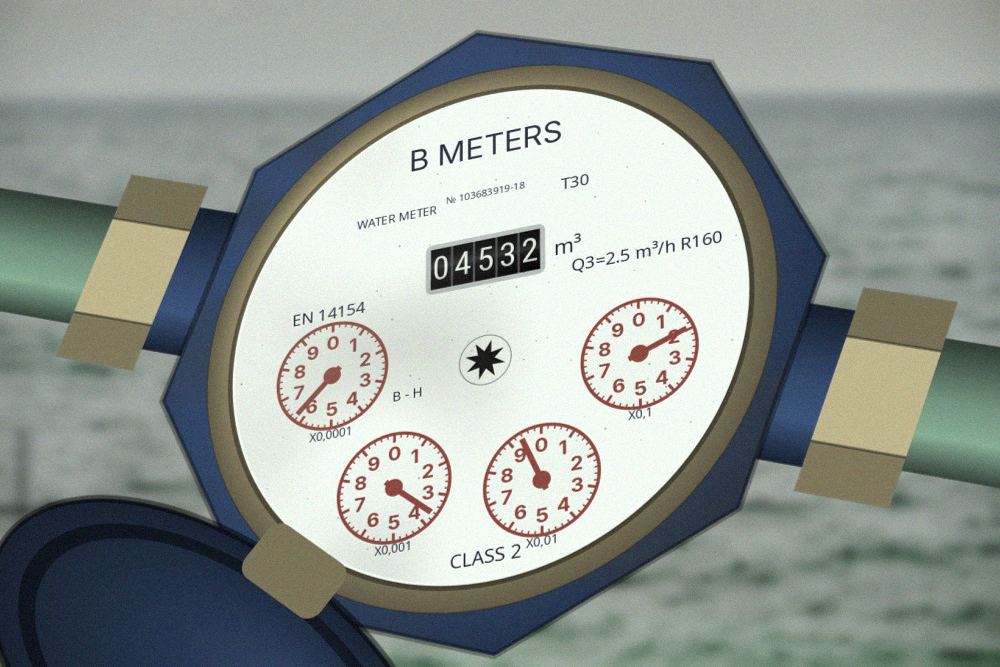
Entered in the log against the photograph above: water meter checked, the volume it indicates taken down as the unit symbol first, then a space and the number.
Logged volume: m³ 4532.1936
